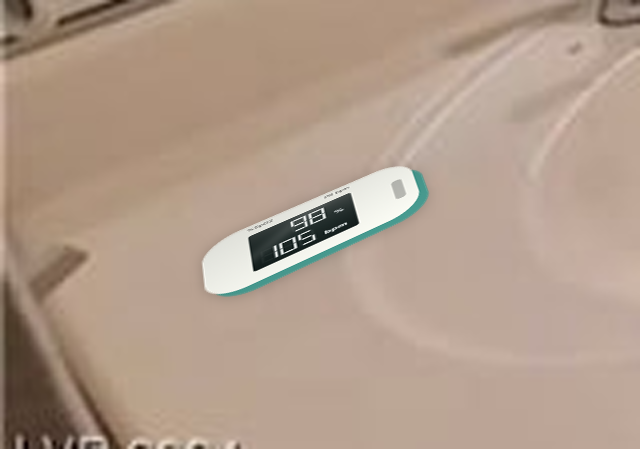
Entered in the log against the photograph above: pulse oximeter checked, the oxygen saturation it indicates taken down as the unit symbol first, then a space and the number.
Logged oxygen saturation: % 98
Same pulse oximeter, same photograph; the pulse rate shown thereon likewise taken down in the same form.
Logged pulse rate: bpm 105
